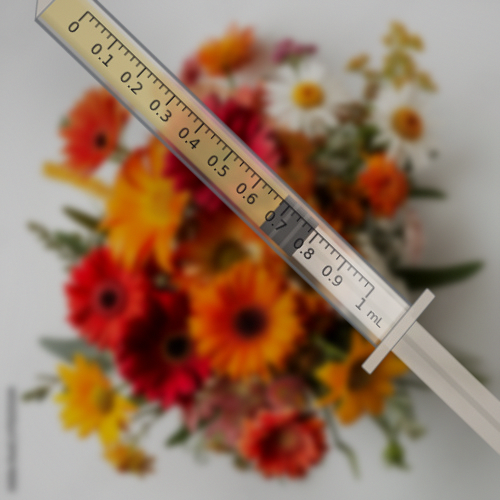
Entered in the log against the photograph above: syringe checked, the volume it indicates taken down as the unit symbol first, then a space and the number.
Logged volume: mL 0.68
